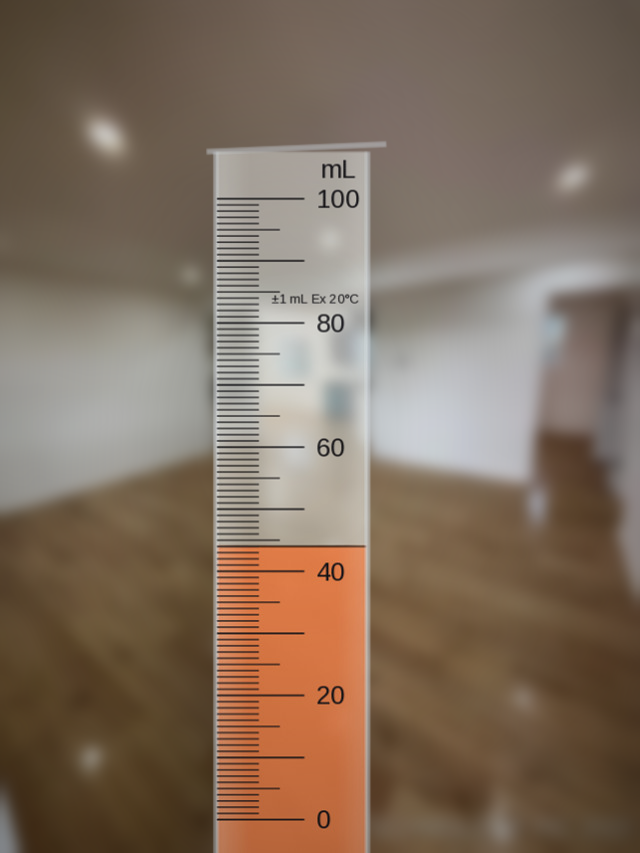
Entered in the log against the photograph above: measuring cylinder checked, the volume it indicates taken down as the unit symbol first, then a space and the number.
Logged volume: mL 44
